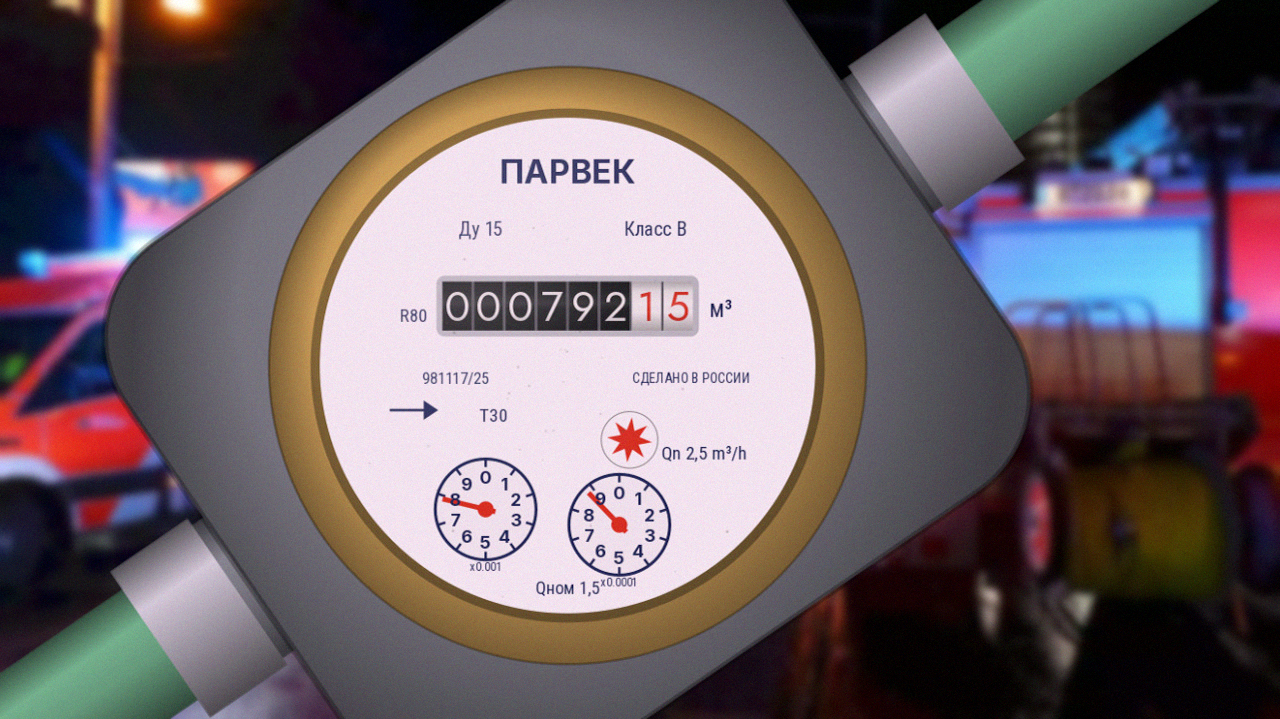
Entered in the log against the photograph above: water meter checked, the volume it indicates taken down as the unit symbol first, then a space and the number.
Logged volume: m³ 792.1578
